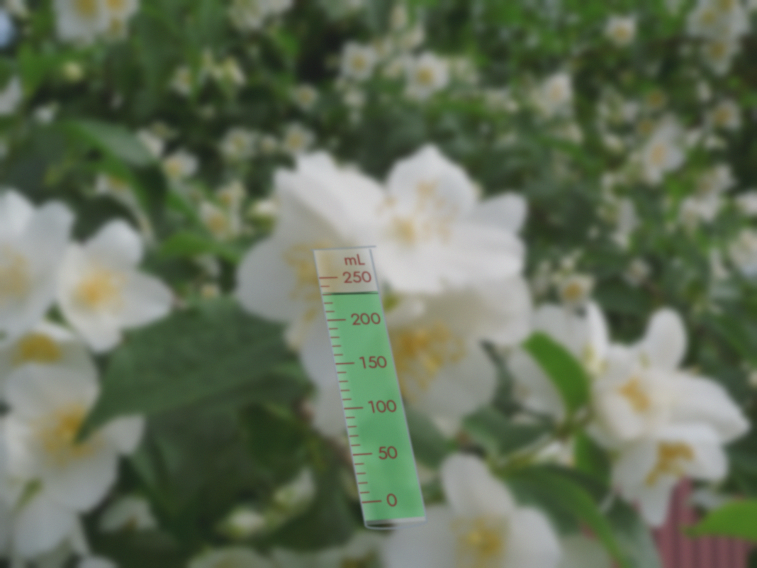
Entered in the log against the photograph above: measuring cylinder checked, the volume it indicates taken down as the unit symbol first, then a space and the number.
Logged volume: mL 230
